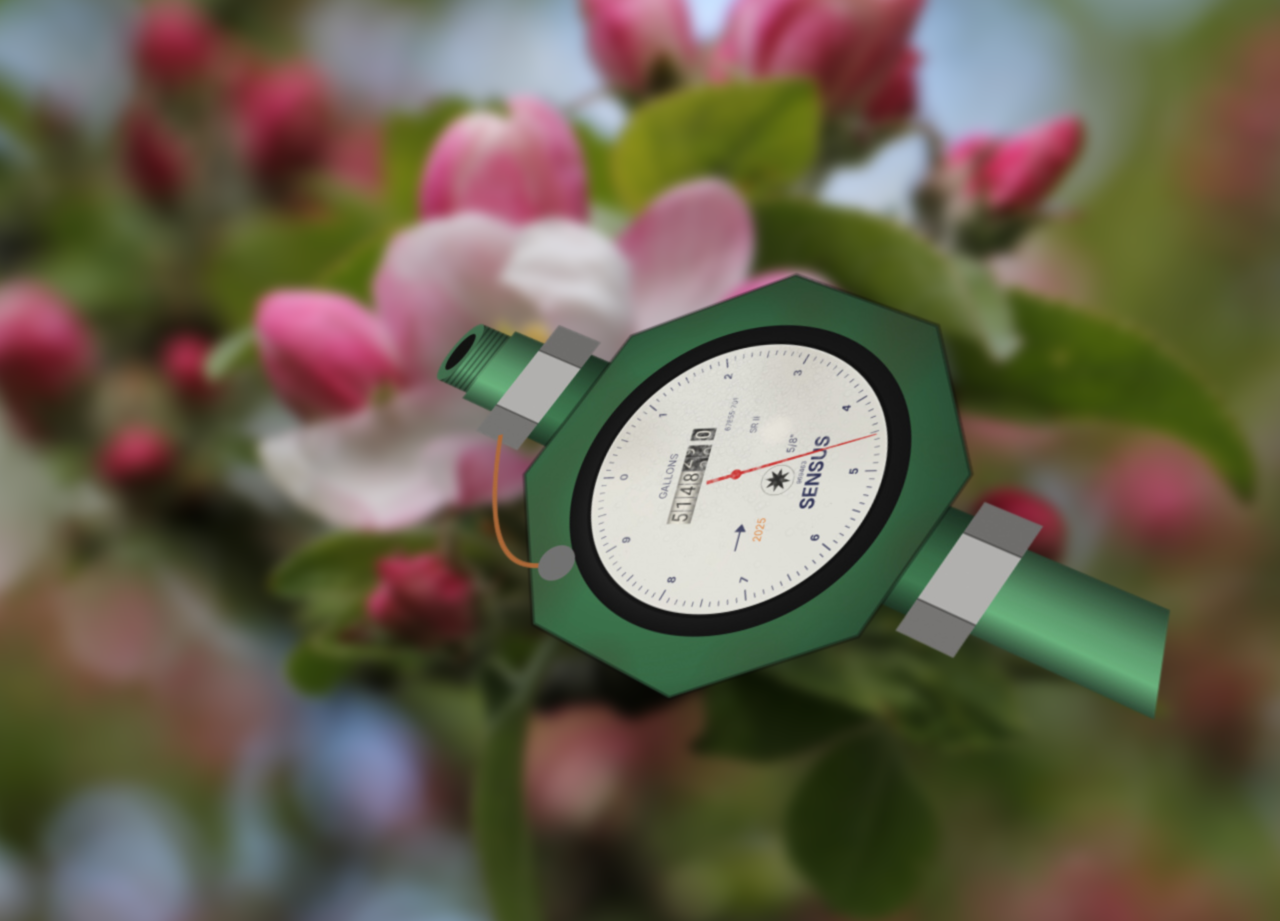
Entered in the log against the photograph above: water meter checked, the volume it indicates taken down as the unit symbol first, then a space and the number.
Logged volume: gal 5148294.5
